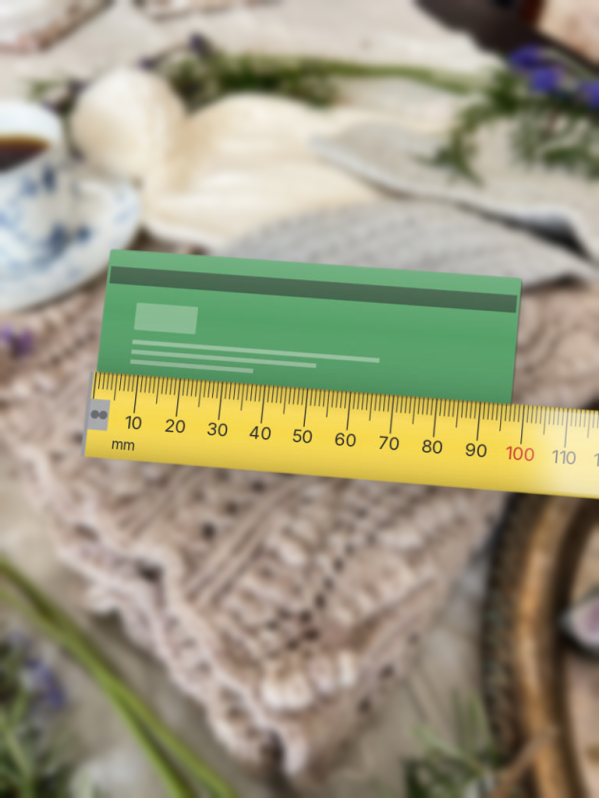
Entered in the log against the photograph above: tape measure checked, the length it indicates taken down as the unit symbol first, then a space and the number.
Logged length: mm 97
